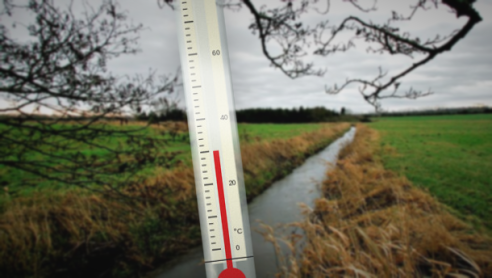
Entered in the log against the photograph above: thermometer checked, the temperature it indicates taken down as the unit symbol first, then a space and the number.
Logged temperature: °C 30
